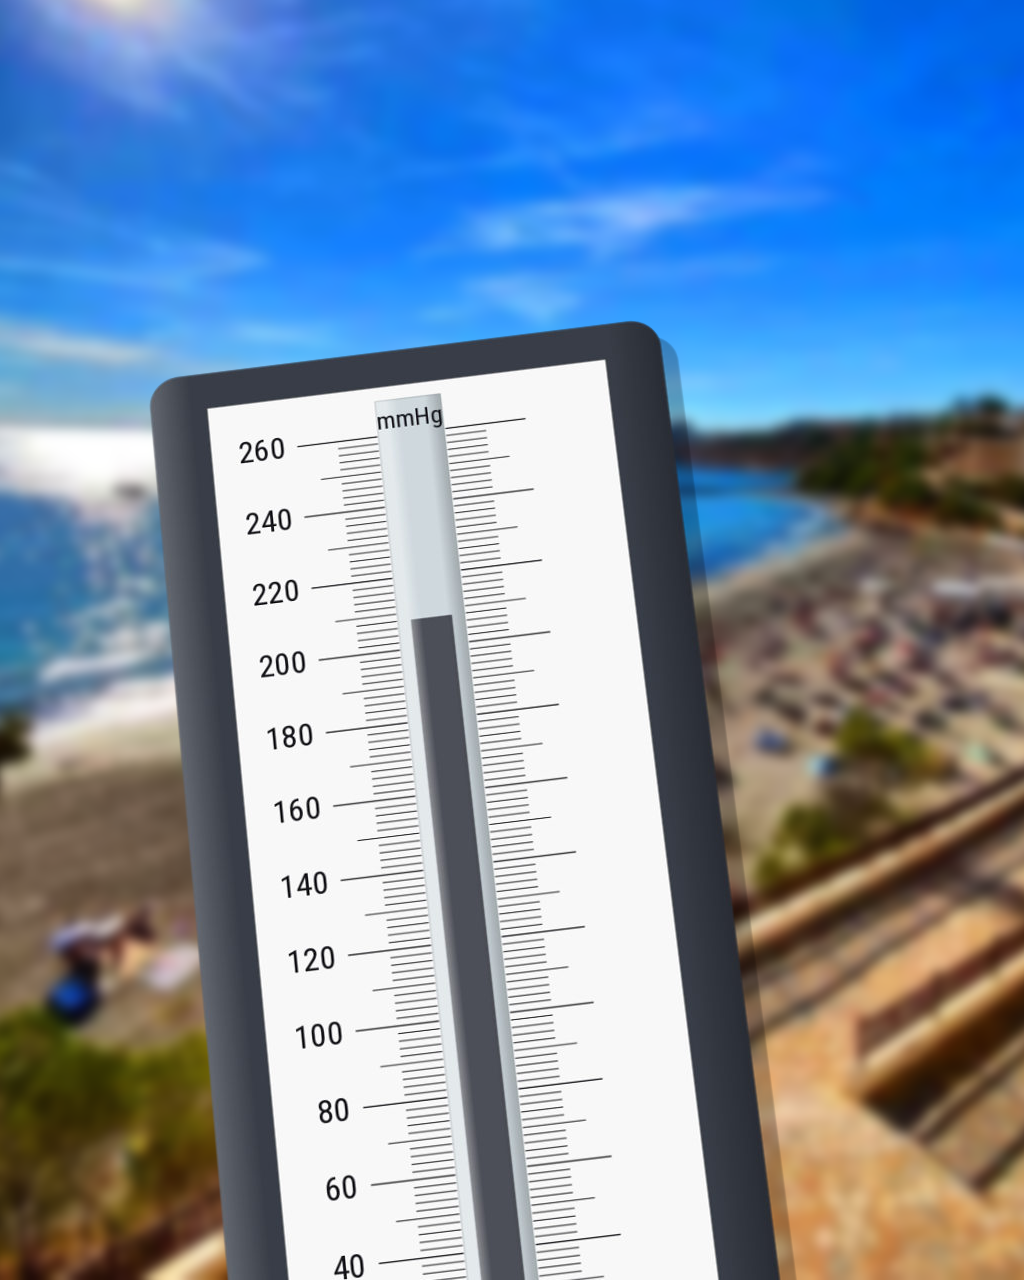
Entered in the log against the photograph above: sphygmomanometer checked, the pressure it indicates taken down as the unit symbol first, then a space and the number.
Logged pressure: mmHg 208
